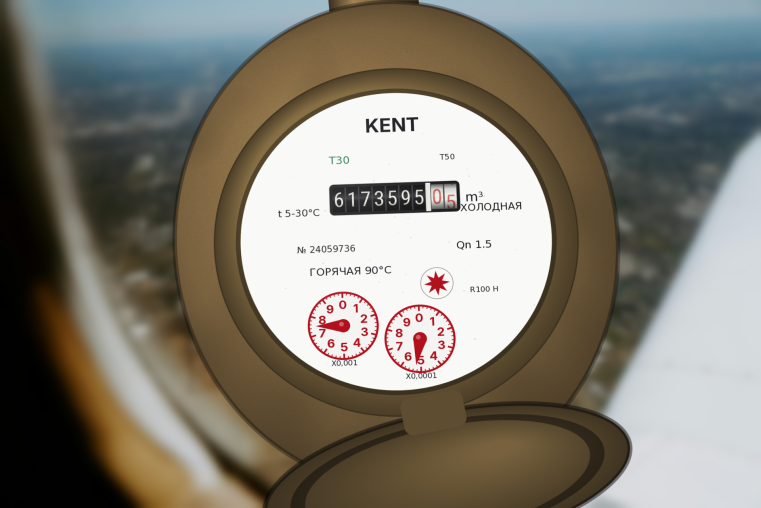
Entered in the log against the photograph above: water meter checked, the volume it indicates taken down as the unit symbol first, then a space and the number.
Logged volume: m³ 6173595.0475
